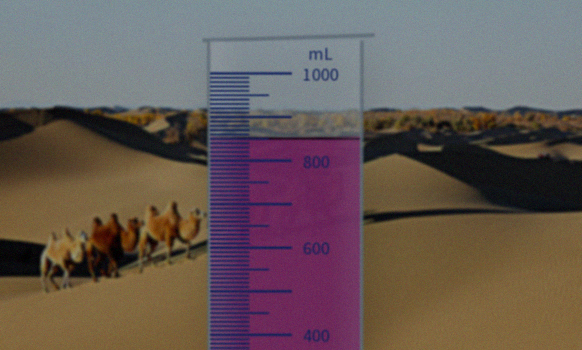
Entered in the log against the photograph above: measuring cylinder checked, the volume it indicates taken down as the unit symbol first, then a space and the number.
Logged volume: mL 850
